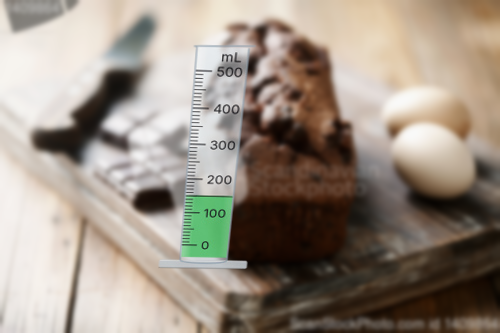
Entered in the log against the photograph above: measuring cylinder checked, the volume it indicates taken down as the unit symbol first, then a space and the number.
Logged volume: mL 150
